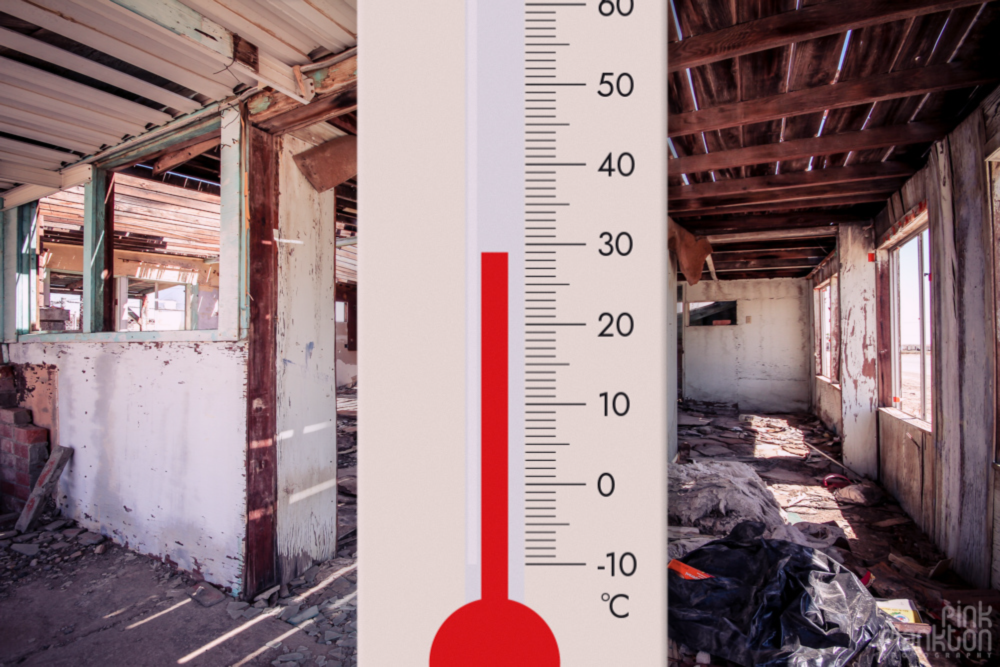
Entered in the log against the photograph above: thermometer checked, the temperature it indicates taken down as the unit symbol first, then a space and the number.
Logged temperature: °C 29
